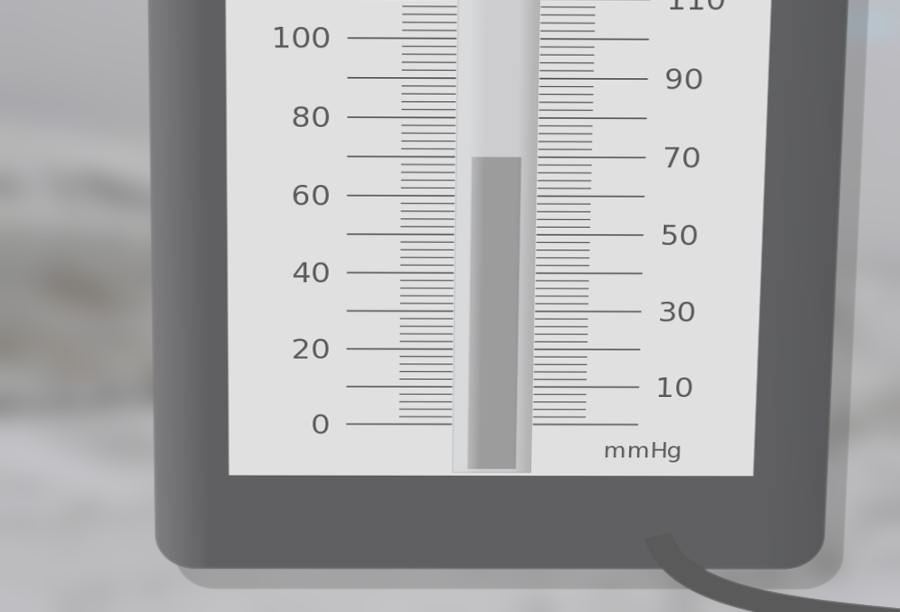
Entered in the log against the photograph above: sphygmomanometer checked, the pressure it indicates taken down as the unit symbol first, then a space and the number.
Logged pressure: mmHg 70
